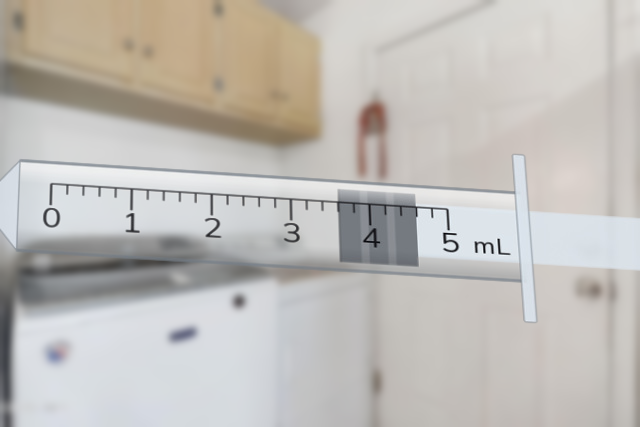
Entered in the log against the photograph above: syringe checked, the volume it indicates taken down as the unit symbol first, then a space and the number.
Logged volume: mL 3.6
